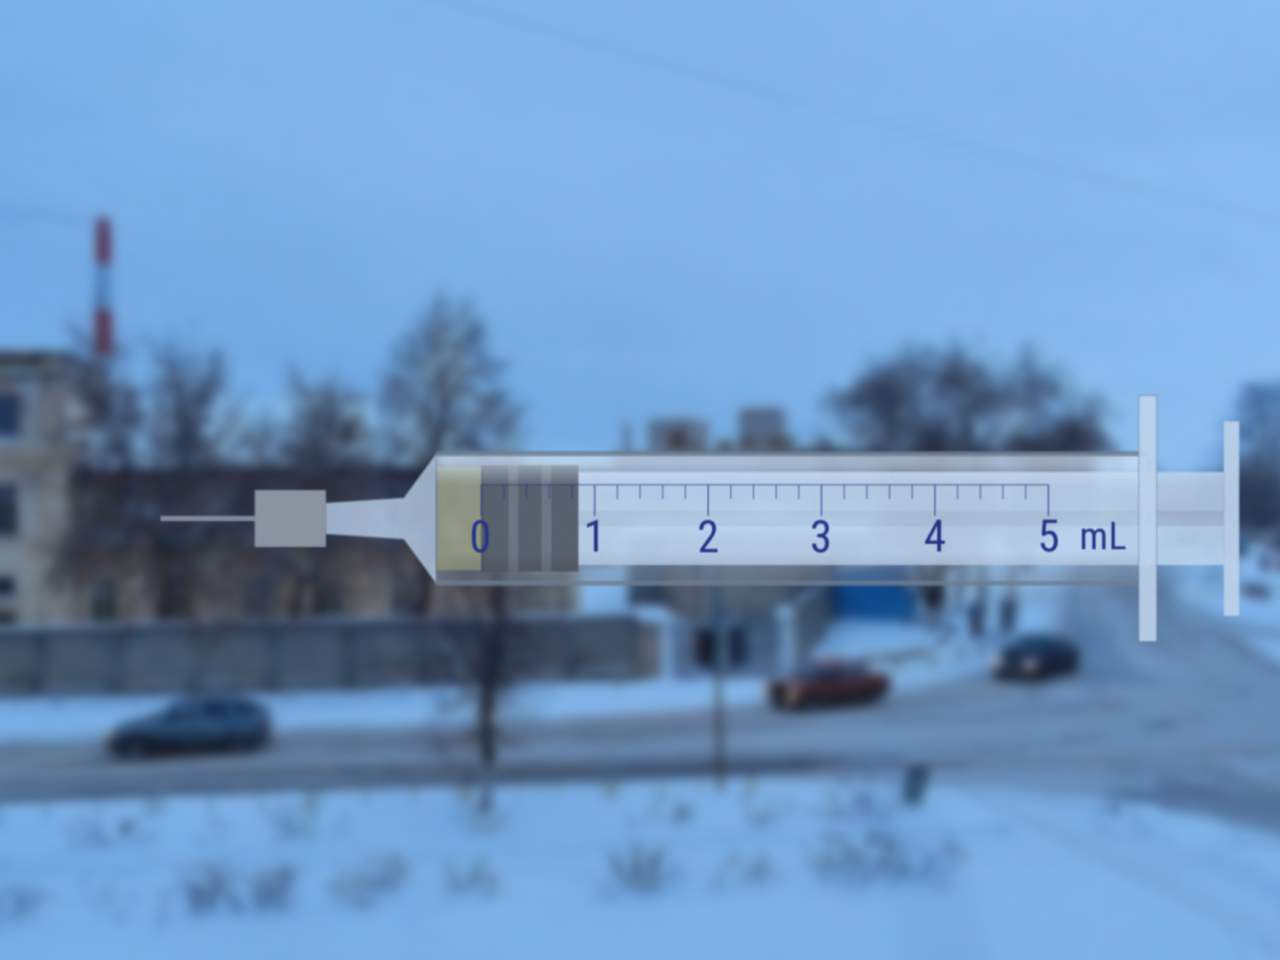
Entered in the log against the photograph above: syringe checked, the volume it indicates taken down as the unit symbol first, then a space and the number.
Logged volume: mL 0
